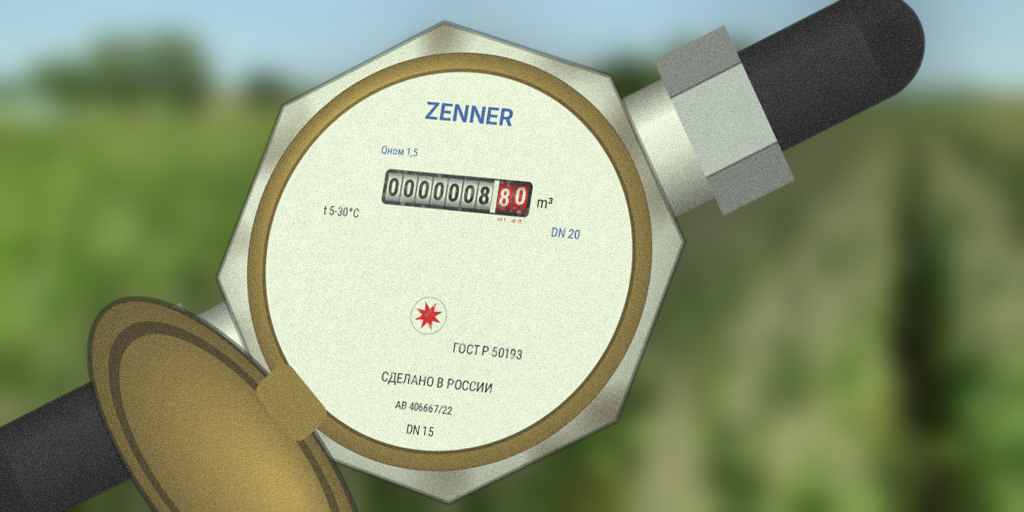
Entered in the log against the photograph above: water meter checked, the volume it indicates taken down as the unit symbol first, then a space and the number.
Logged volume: m³ 8.80
